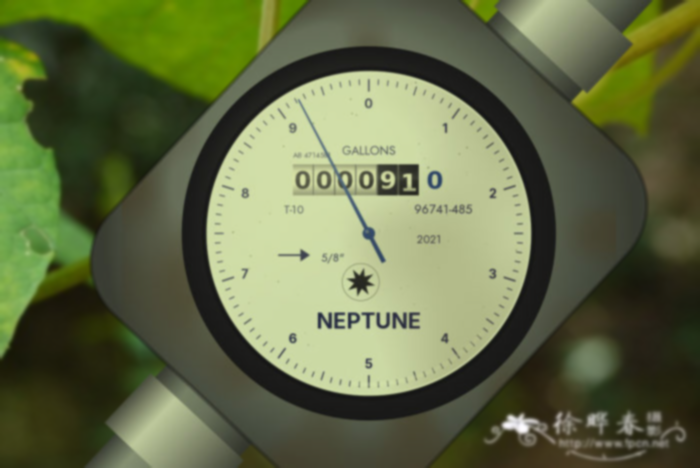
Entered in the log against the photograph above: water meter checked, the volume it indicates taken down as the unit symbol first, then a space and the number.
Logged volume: gal 909.2
